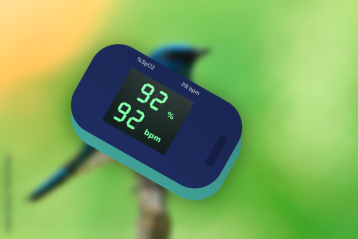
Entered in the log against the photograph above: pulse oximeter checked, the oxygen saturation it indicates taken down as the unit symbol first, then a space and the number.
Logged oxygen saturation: % 92
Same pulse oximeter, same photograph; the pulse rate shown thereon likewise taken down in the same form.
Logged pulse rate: bpm 92
